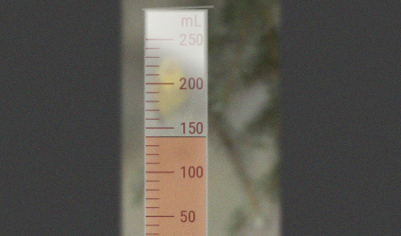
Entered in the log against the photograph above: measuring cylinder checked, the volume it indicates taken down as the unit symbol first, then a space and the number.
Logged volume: mL 140
